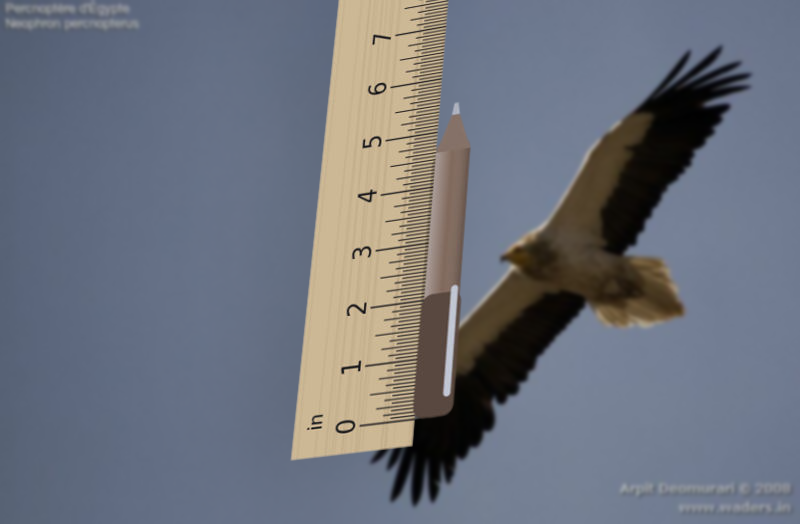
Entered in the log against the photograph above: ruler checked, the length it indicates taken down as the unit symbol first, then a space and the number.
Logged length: in 5.5
